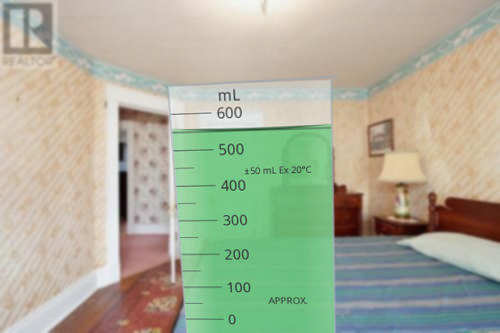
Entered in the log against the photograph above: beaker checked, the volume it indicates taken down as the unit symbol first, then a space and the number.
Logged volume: mL 550
